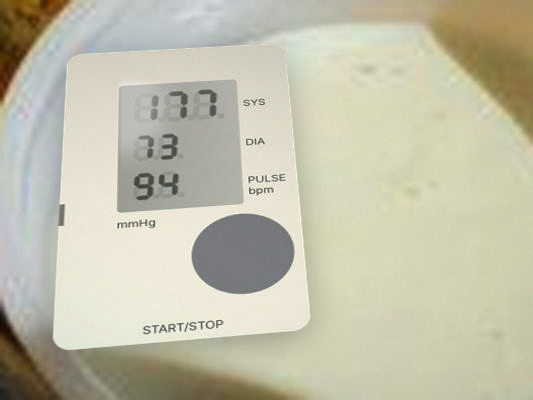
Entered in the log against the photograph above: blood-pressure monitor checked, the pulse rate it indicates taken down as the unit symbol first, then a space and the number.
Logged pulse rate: bpm 94
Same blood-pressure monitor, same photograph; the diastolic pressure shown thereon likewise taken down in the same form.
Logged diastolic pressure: mmHg 73
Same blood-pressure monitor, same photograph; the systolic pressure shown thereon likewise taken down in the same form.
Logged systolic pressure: mmHg 177
